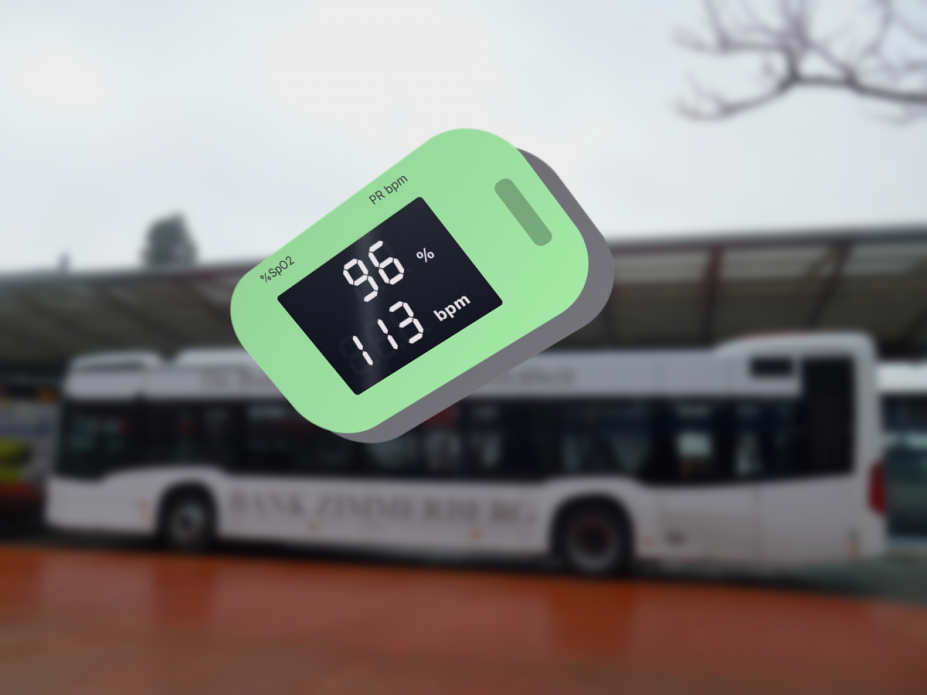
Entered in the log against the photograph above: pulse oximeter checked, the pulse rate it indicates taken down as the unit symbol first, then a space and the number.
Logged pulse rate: bpm 113
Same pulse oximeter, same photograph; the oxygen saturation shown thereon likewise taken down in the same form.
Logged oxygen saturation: % 96
